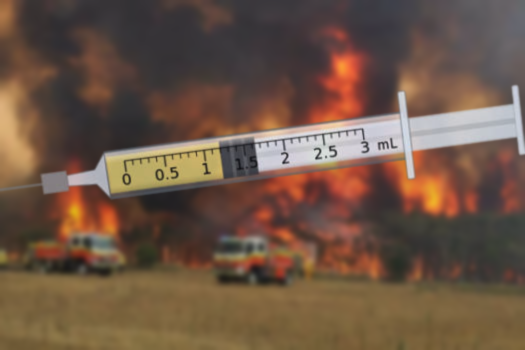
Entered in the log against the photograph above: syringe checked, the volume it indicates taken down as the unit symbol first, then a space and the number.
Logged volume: mL 1.2
